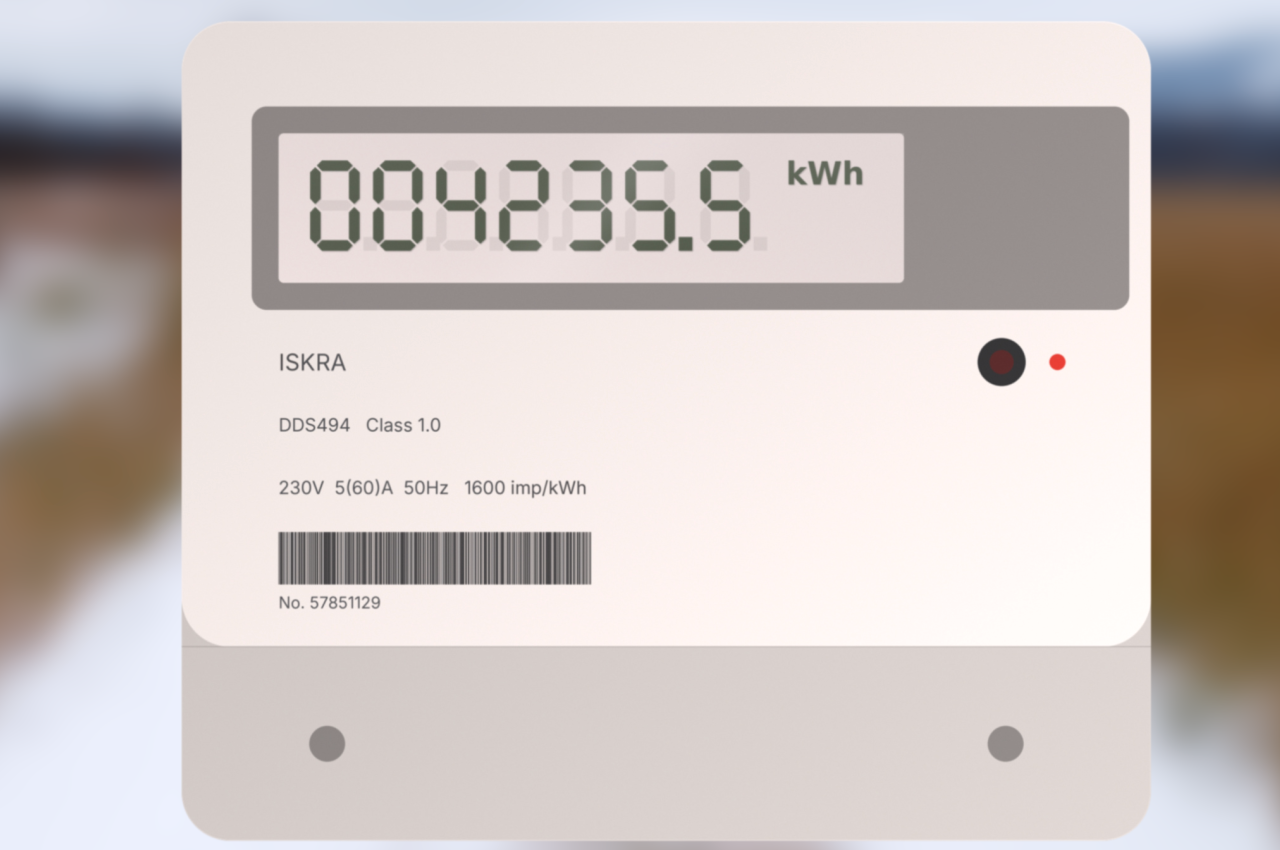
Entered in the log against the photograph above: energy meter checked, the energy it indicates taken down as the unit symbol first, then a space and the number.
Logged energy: kWh 4235.5
